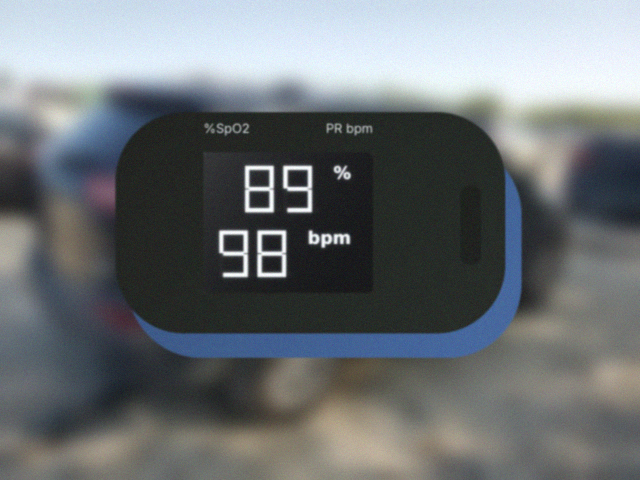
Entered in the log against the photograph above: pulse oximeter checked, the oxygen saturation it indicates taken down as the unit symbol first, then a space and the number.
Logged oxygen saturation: % 89
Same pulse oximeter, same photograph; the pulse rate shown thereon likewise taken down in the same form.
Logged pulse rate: bpm 98
